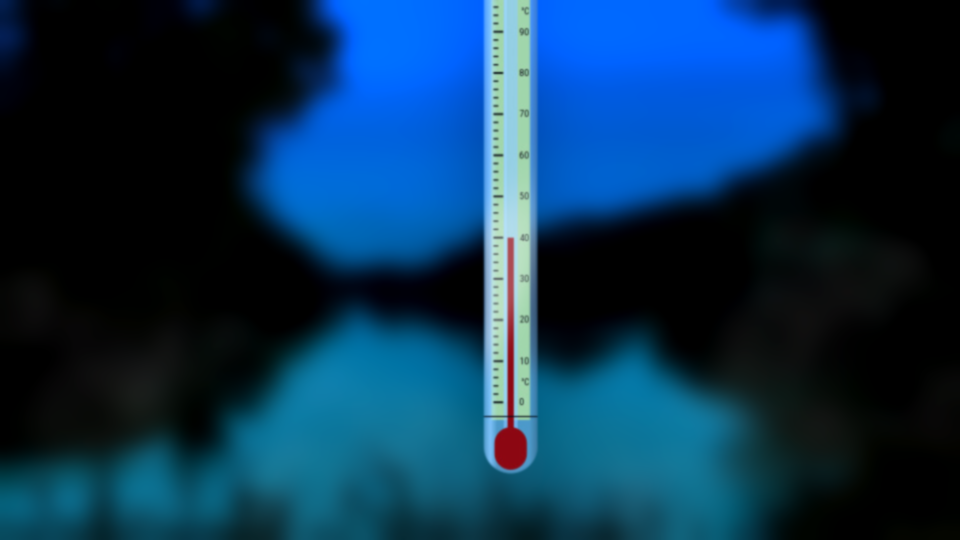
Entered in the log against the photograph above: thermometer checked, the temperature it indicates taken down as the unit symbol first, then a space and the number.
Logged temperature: °C 40
